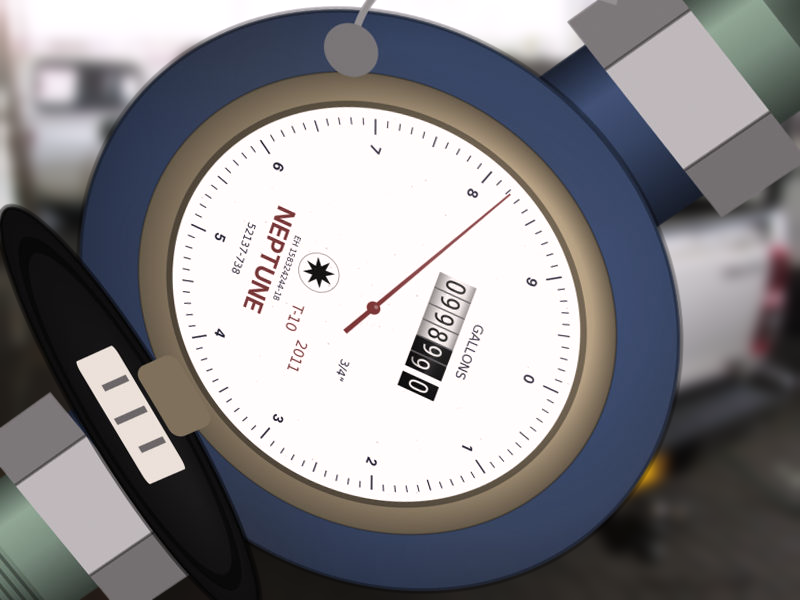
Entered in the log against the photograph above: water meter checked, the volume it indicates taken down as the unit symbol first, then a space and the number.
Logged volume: gal 998988.2
